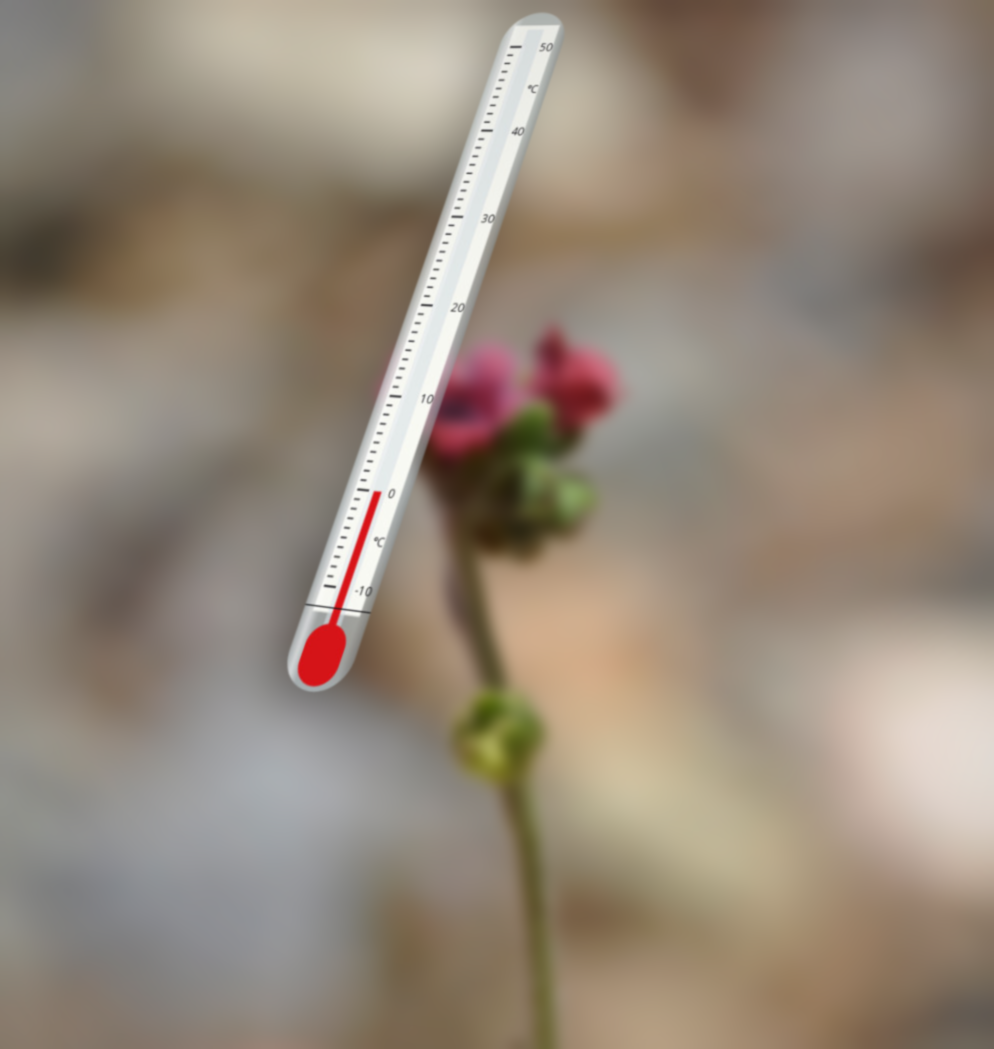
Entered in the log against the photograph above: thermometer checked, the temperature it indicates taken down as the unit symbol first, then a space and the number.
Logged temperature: °C 0
